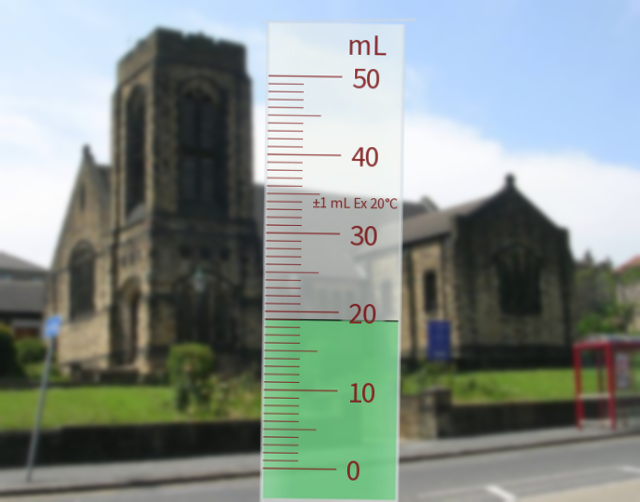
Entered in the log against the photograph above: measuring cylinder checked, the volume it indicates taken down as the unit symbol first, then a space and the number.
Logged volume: mL 19
